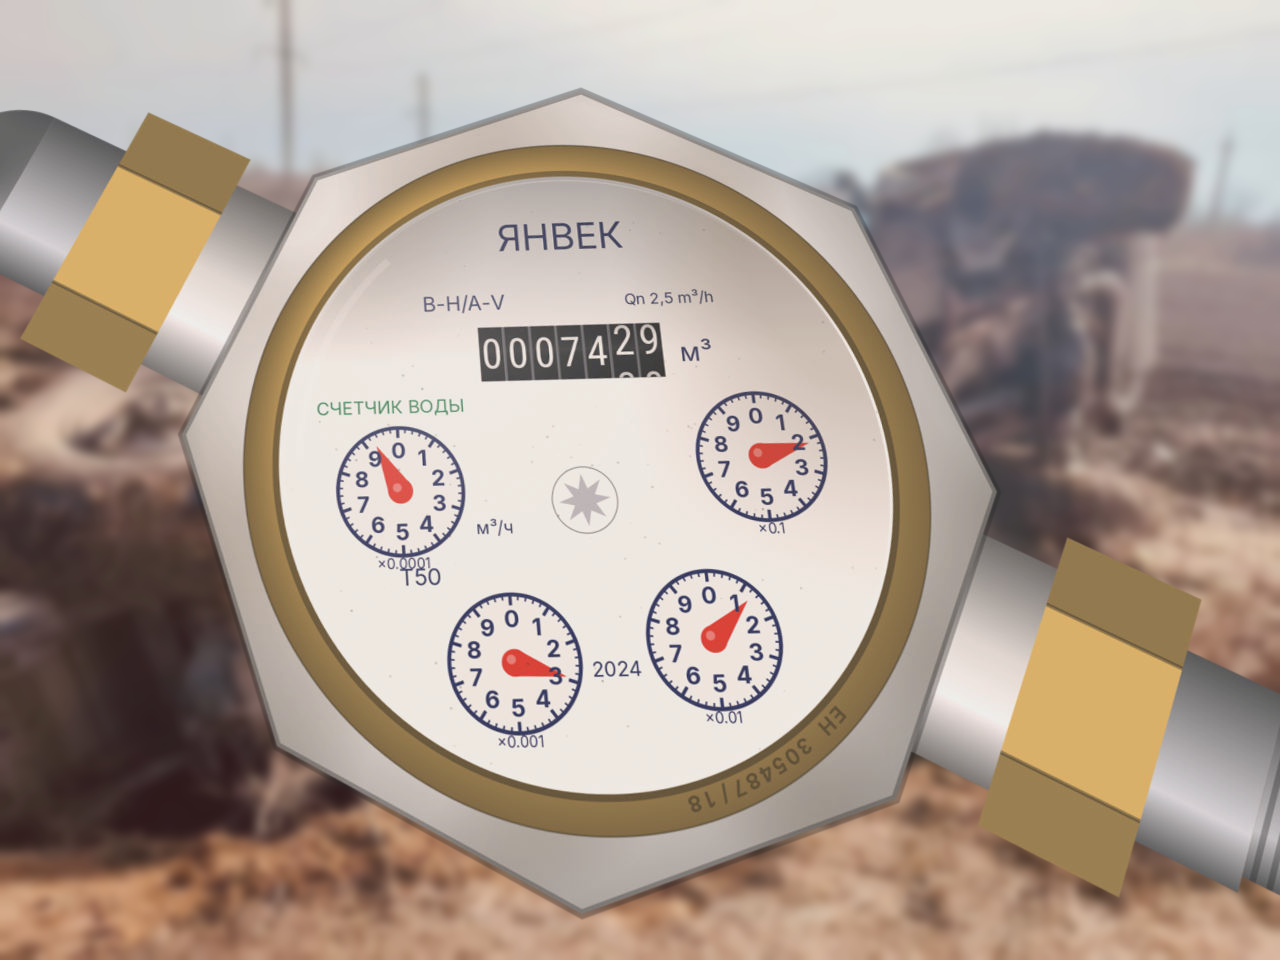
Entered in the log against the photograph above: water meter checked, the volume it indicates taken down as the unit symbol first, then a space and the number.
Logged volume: m³ 7429.2129
